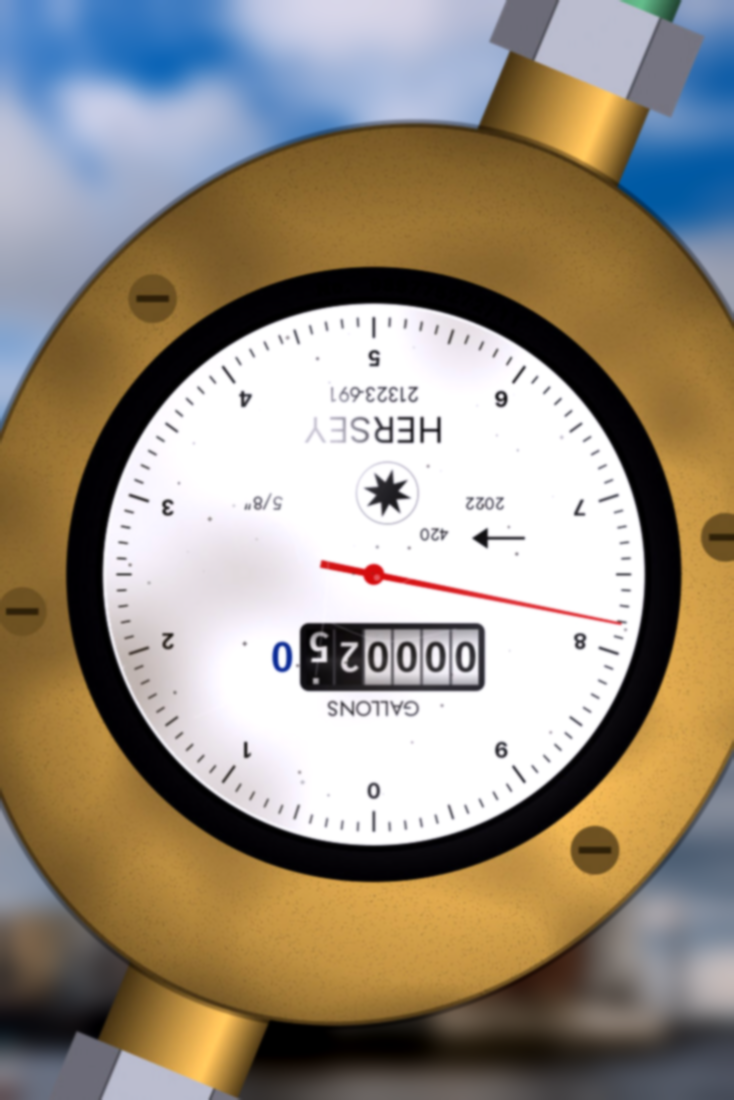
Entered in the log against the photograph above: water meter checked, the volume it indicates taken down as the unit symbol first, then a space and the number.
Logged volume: gal 247.8
